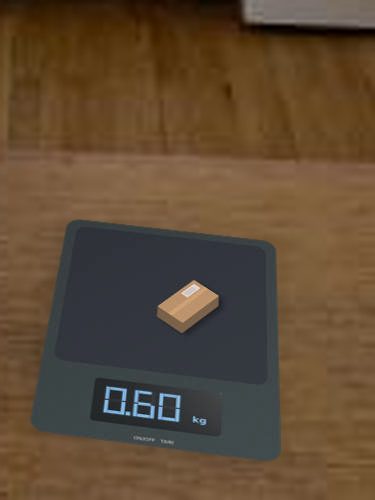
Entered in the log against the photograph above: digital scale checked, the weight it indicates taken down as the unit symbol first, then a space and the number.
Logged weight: kg 0.60
